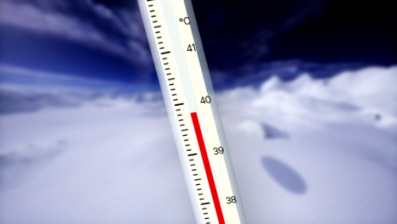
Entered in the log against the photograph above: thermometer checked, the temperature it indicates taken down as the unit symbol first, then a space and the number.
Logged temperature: °C 39.8
